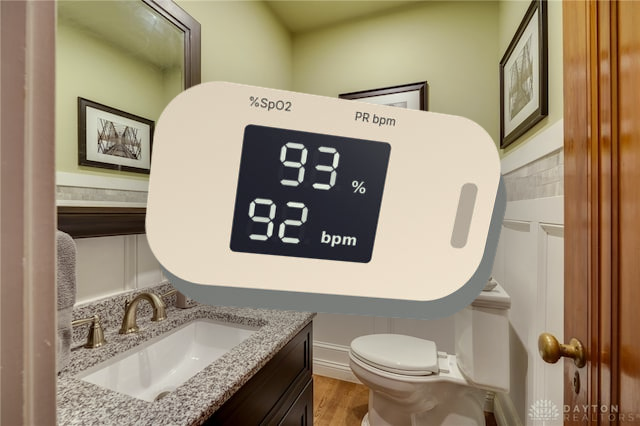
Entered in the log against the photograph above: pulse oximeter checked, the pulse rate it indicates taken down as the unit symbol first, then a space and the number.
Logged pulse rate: bpm 92
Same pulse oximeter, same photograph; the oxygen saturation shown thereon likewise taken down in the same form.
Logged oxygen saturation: % 93
